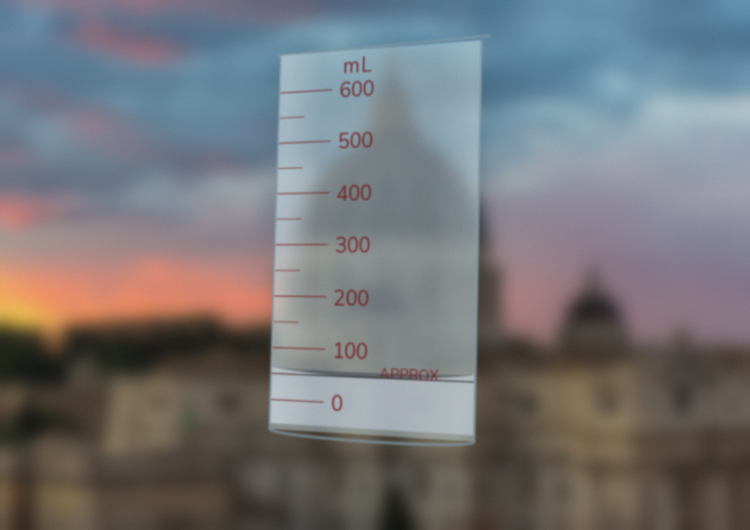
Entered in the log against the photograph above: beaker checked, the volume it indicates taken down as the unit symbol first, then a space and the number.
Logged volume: mL 50
